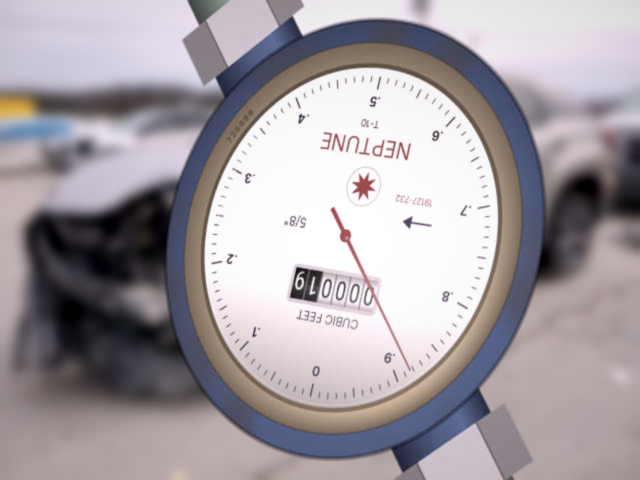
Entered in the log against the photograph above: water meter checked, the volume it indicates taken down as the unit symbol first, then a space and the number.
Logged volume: ft³ 18.88
